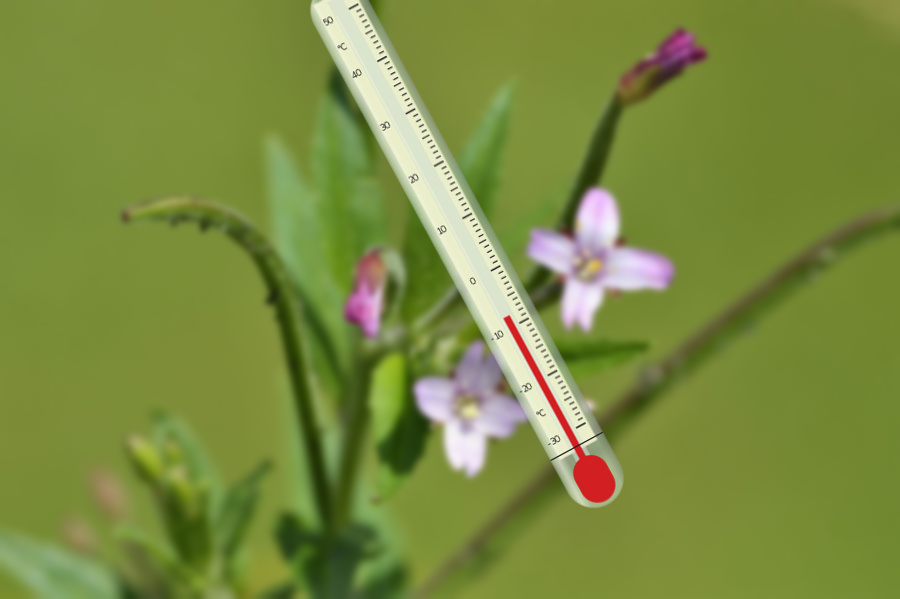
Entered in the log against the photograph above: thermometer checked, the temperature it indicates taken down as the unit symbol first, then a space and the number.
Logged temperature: °C -8
